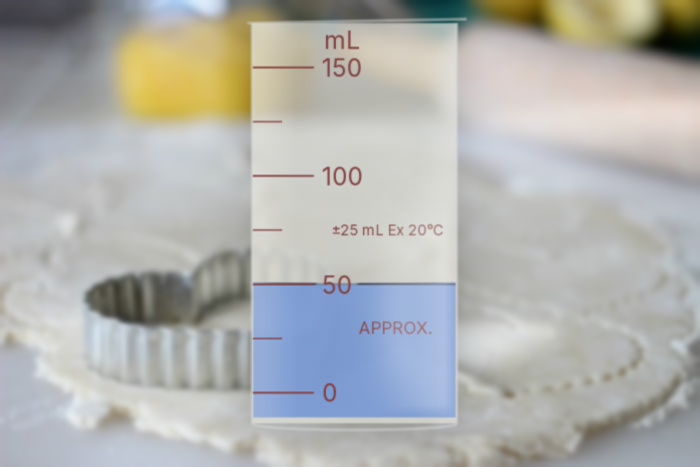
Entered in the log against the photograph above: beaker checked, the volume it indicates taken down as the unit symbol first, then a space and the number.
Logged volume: mL 50
